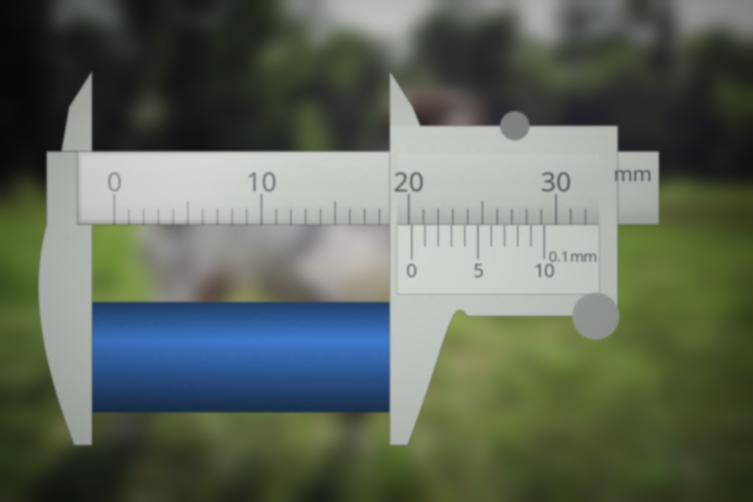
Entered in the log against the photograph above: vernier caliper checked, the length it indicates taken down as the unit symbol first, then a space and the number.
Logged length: mm 20.2
